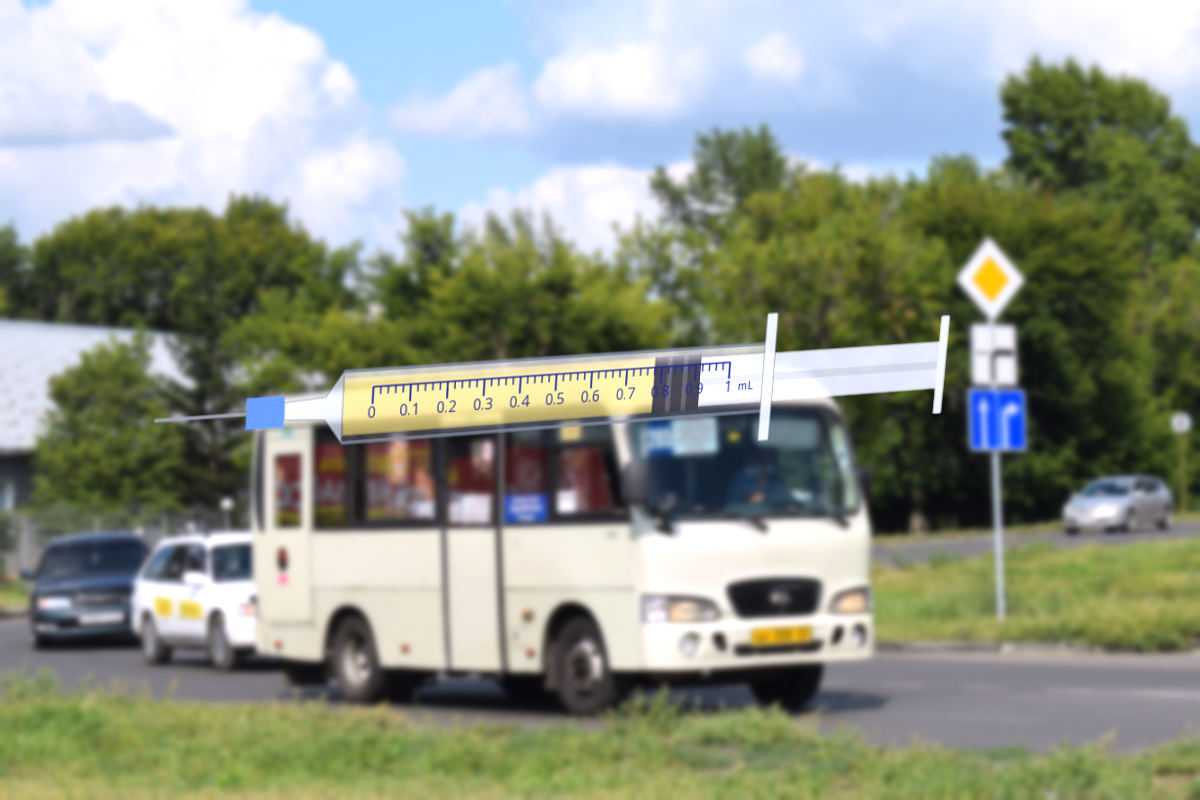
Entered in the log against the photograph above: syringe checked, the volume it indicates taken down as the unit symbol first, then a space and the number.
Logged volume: mL 0.78
